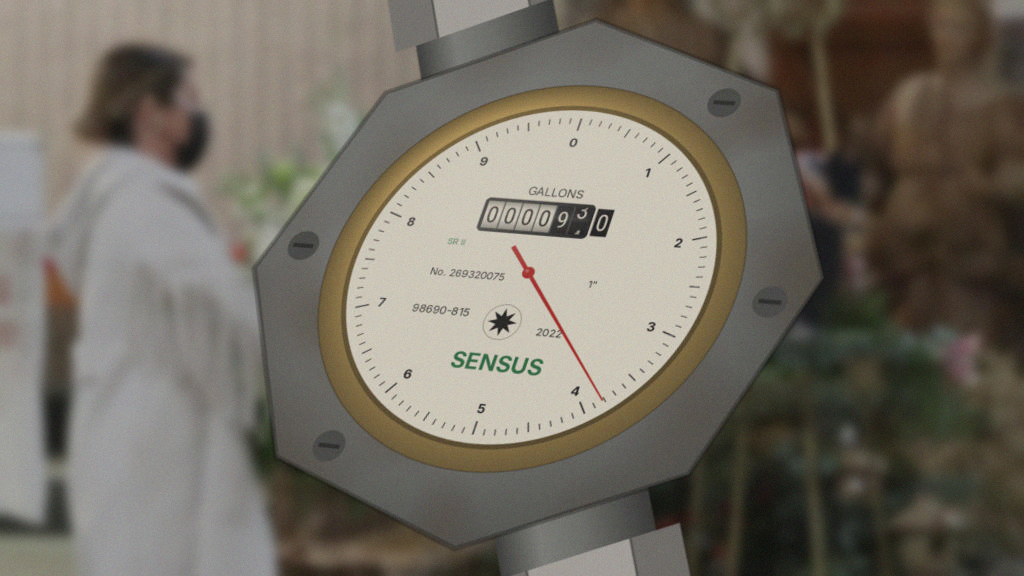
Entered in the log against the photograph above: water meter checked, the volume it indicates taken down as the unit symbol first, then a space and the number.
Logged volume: gal 933.8
